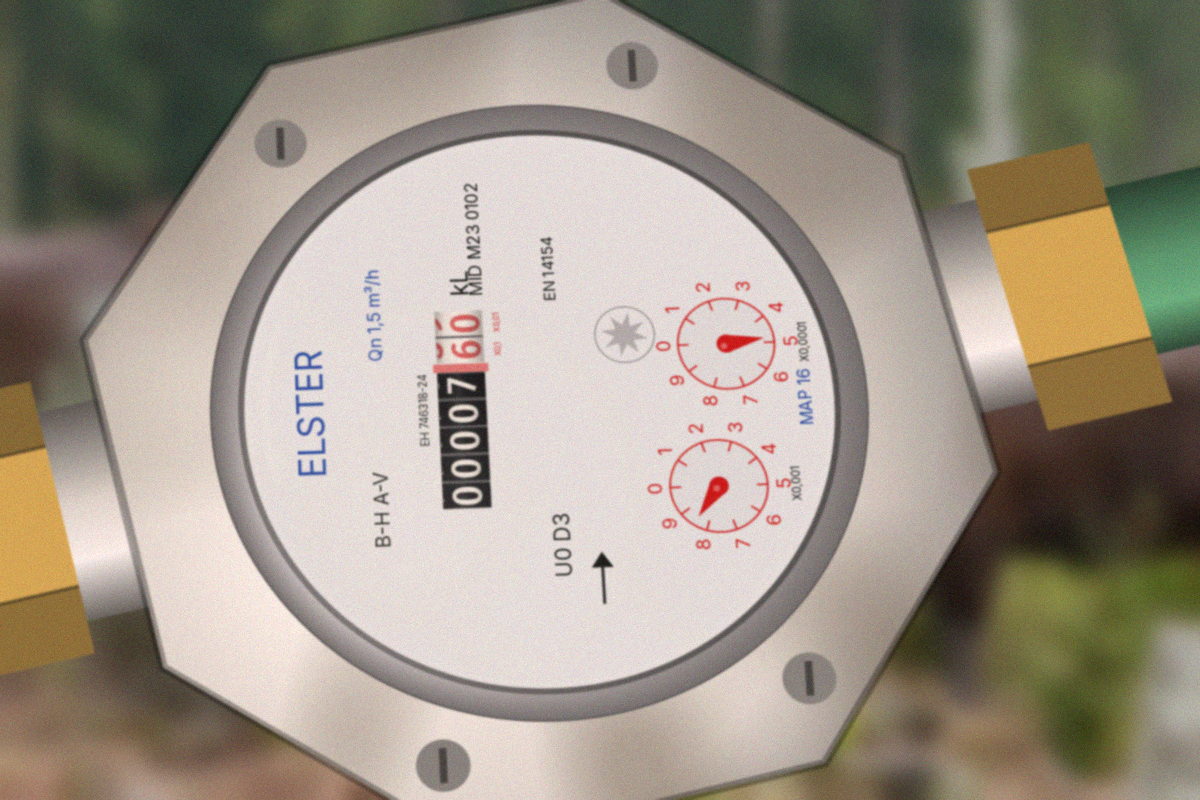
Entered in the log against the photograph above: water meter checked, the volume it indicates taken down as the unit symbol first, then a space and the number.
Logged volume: kL 7.5984
